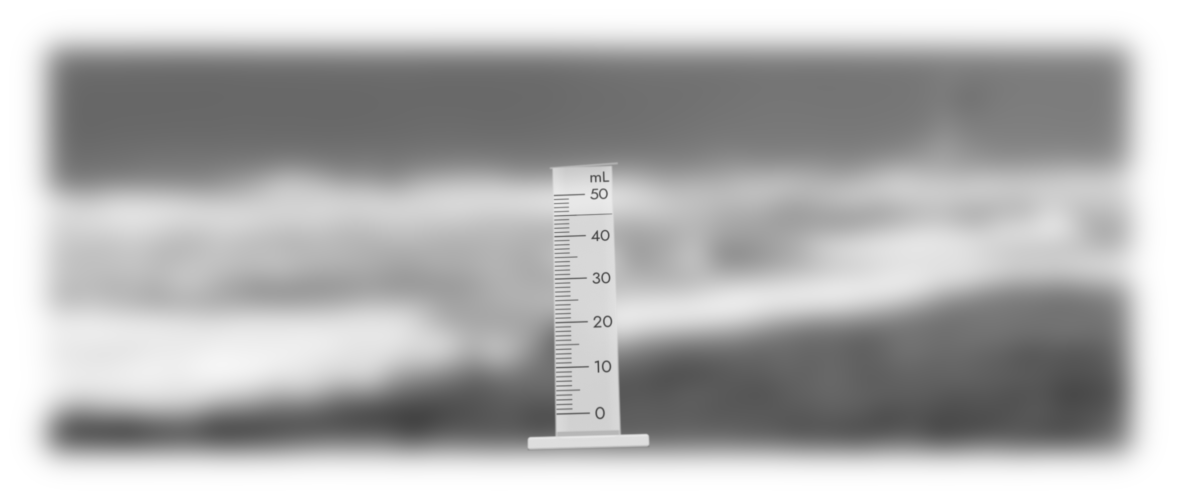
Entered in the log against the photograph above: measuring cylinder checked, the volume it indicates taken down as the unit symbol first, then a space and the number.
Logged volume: mL 45
